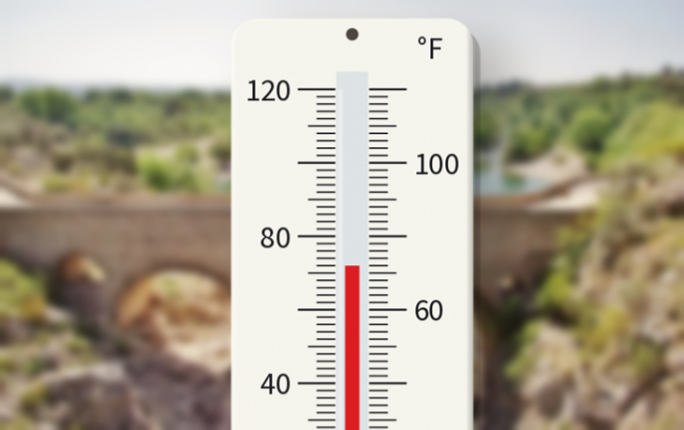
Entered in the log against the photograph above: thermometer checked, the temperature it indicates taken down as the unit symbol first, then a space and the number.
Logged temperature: °F 72
